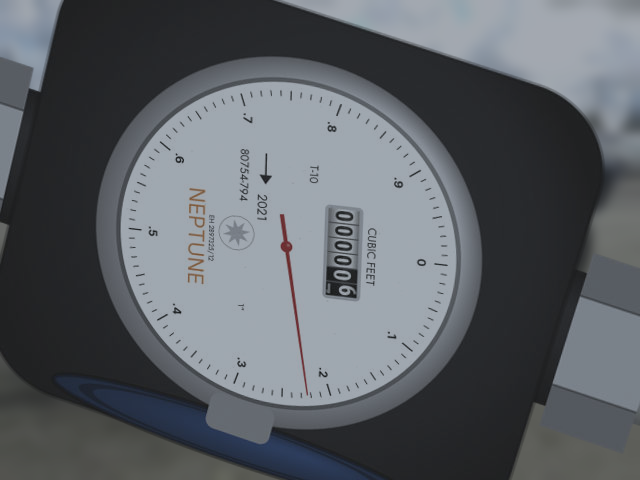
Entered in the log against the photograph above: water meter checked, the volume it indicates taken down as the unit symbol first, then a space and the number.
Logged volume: ft³ 6.22
